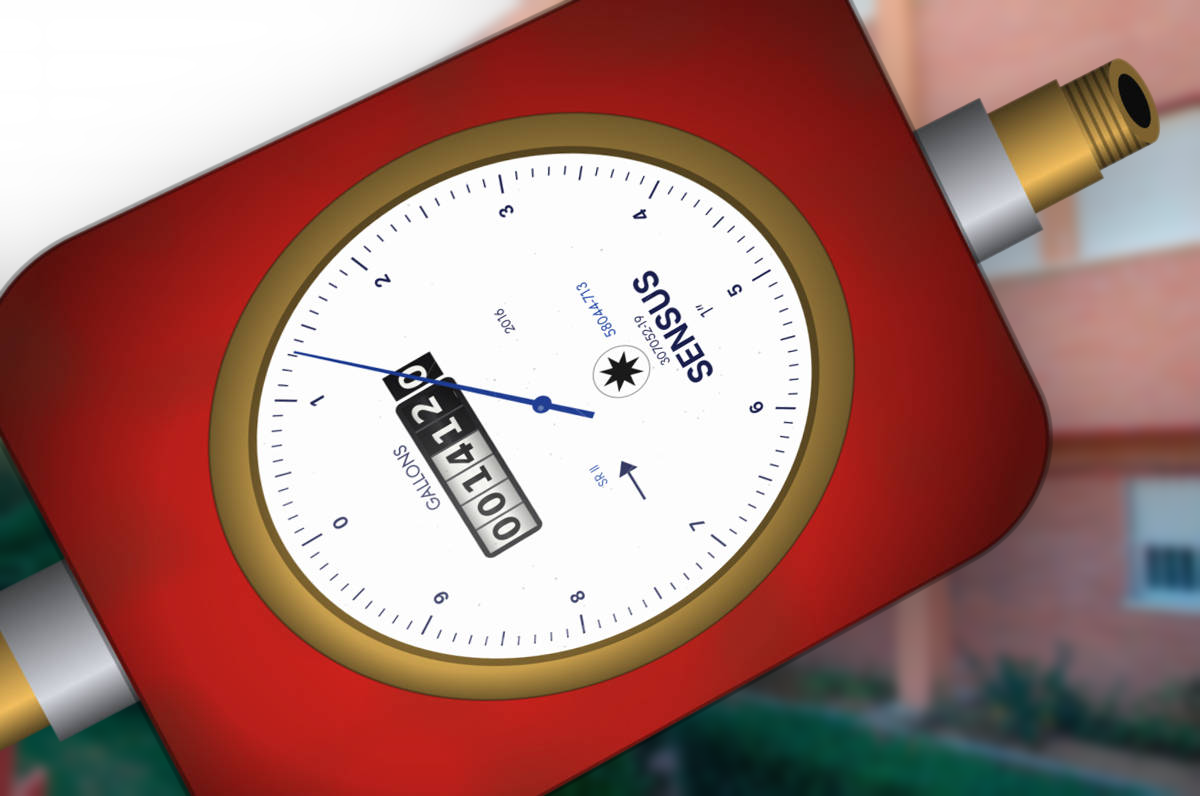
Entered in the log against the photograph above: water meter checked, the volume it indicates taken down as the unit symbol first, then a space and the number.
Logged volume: gal 14121.3
